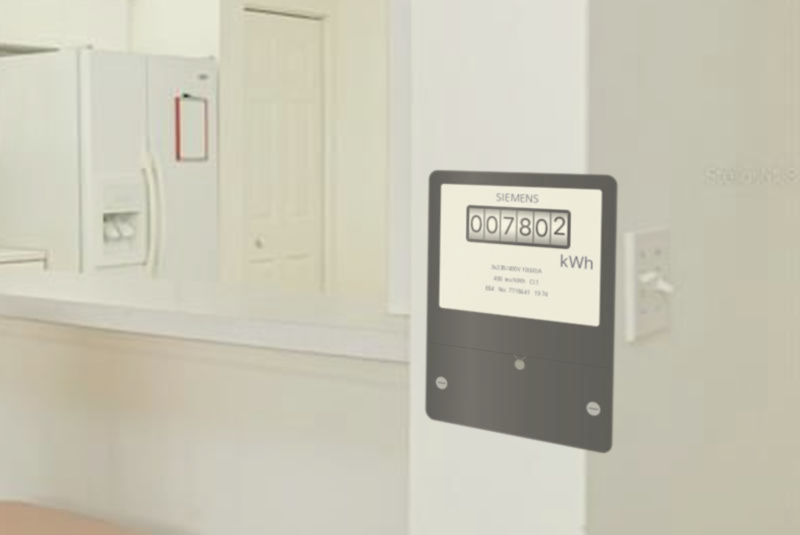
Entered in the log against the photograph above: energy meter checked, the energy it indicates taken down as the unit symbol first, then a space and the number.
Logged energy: kWh 7802
